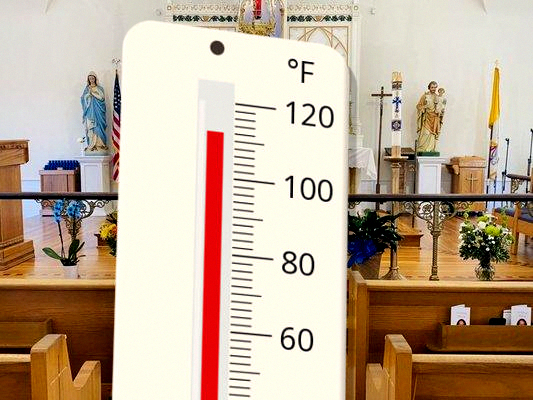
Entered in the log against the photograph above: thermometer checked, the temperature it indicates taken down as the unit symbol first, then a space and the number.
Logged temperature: °F 112
